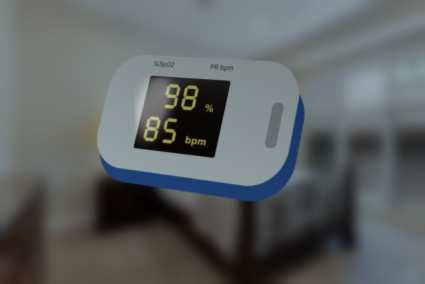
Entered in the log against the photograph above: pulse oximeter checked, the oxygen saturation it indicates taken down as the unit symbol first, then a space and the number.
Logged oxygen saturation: % 98
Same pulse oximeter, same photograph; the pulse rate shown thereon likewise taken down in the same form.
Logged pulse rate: bpm 85
